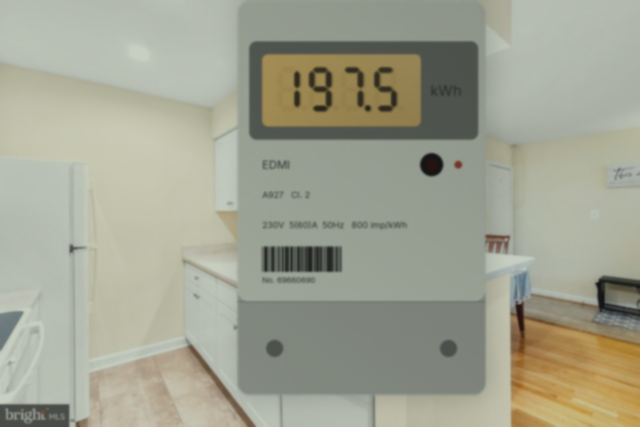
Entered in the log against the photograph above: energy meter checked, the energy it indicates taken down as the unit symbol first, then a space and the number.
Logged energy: kWh 197.5
